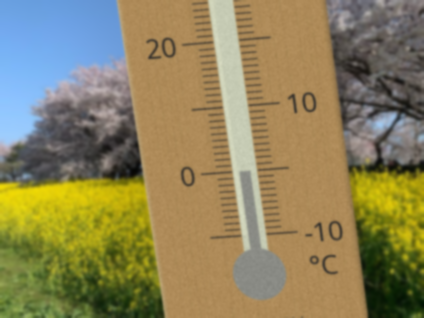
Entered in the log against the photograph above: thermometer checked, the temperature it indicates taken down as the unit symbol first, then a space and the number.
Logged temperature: °C 0
